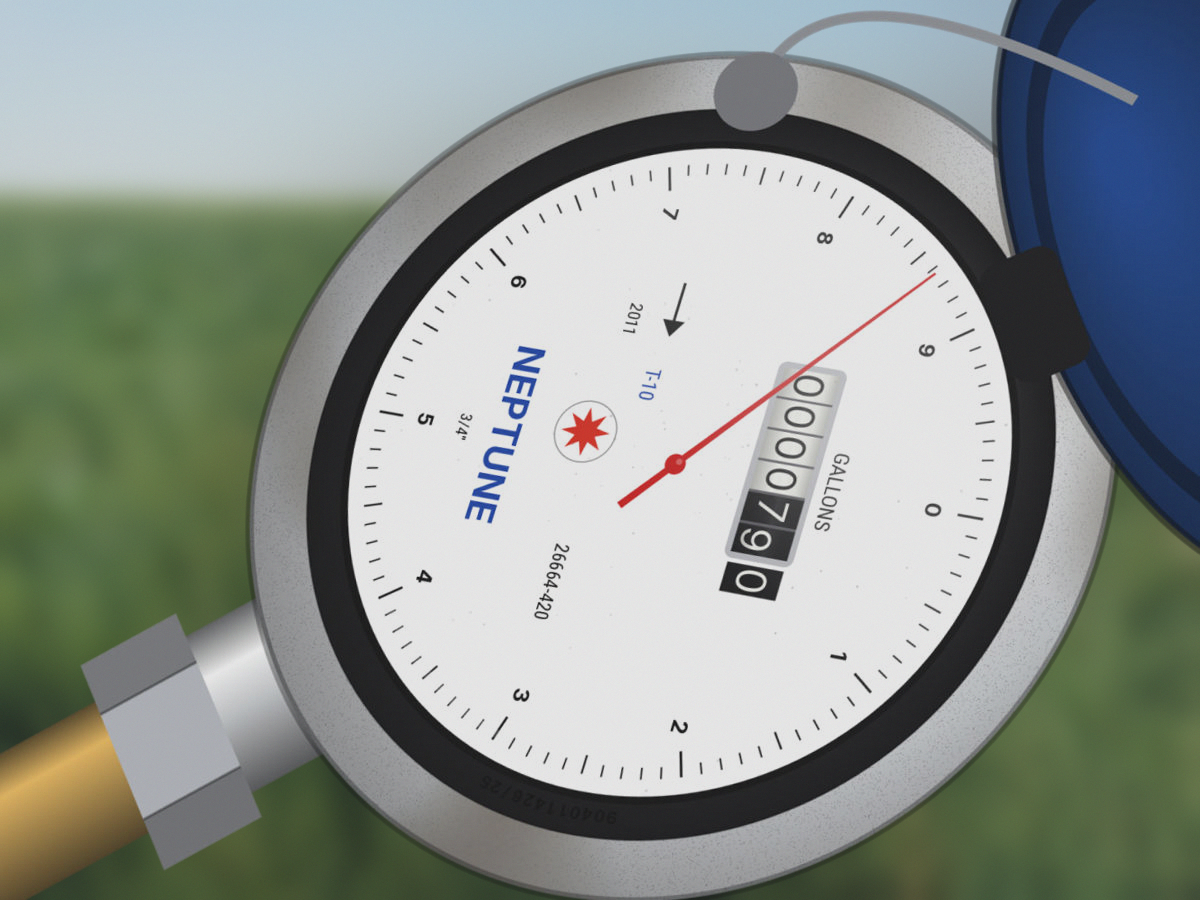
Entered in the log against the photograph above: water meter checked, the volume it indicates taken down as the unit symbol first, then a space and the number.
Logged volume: gal 788.6
